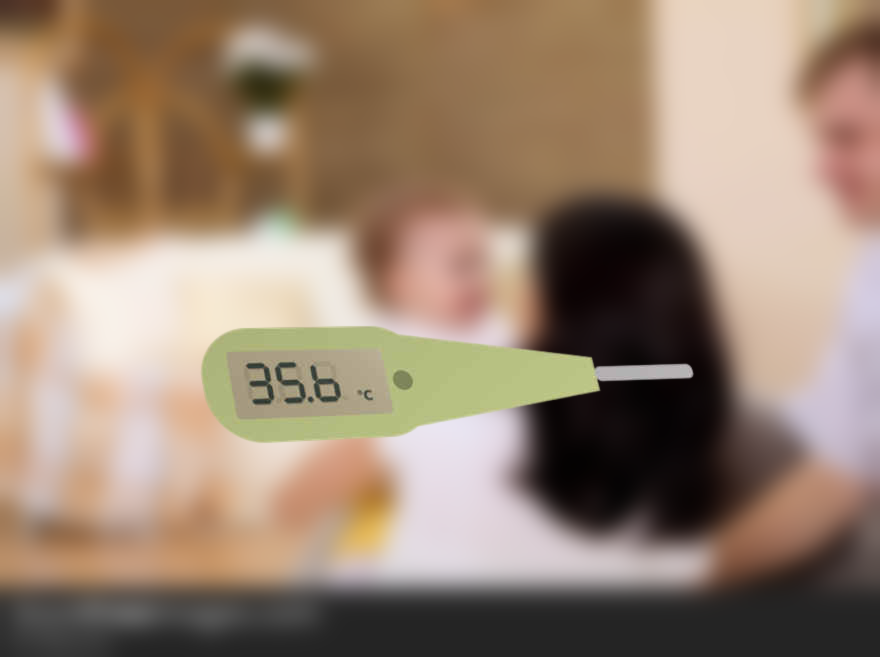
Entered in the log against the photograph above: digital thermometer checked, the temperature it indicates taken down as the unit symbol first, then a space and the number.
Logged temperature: °C 35.6
